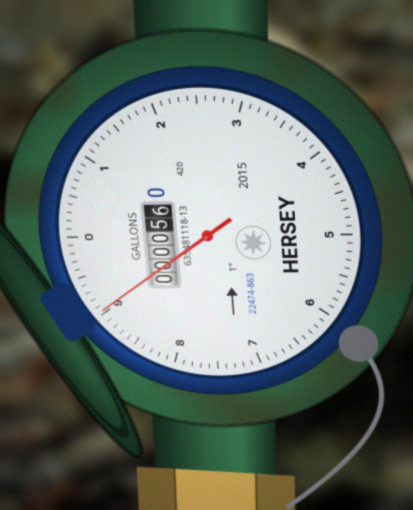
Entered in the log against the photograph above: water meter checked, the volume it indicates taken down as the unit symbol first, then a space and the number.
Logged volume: gal 559.0
